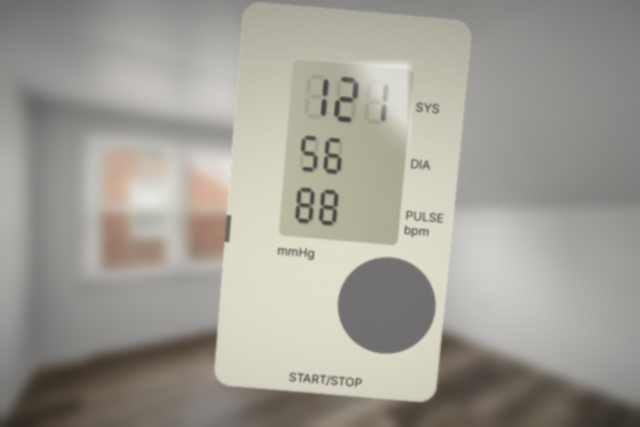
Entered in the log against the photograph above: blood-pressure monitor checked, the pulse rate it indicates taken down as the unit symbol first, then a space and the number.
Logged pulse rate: bpm 88
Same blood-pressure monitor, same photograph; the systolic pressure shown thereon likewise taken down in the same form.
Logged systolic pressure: mmHg 121
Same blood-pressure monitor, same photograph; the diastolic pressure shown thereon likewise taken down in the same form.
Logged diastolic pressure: mmHg 56
